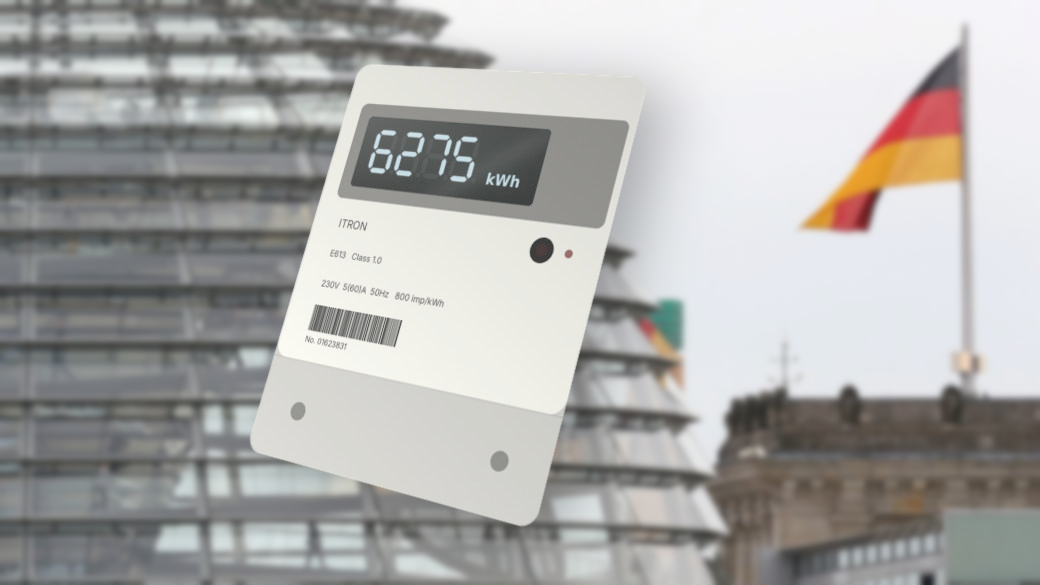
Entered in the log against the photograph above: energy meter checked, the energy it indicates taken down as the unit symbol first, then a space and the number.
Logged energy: kWh 6275
